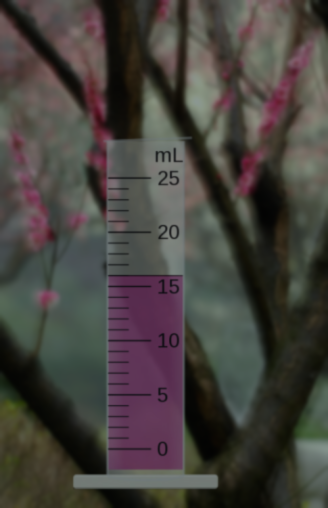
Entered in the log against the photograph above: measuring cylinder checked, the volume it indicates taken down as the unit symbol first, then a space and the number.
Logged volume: mL 16
